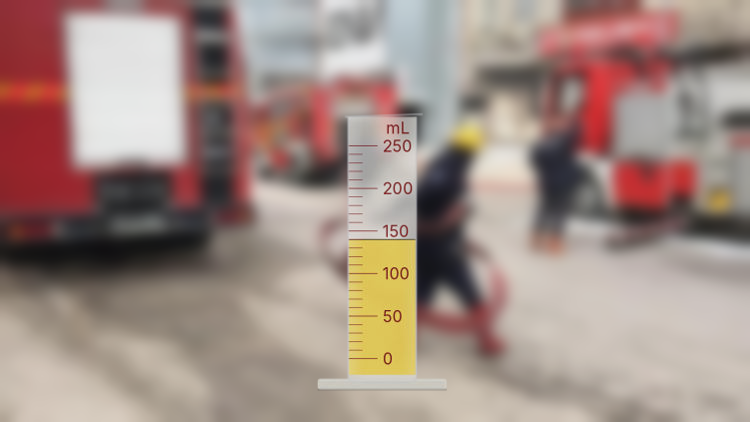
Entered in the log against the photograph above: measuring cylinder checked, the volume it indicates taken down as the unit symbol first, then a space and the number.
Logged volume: mL 140
